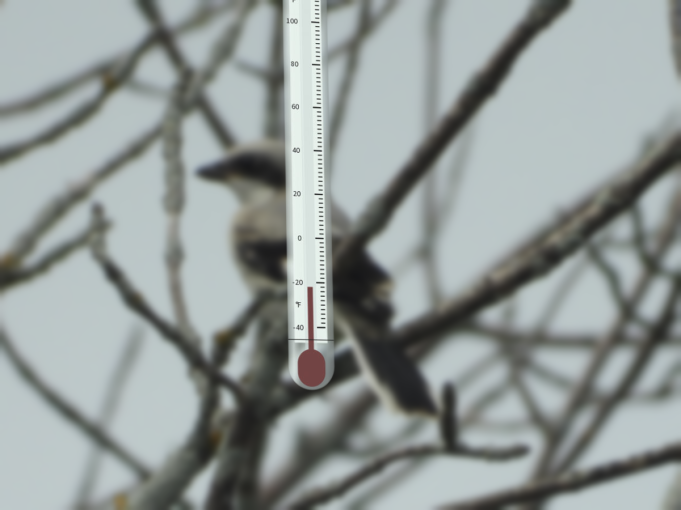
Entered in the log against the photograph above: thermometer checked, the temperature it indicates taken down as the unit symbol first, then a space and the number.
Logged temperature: °F -22
